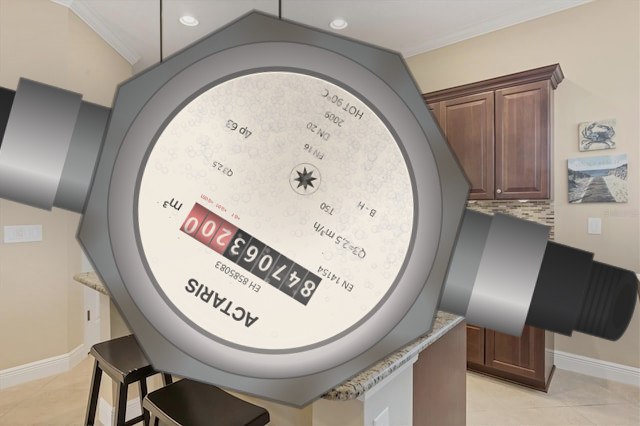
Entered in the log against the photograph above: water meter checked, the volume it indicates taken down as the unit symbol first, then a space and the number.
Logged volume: m³ 847063.200
